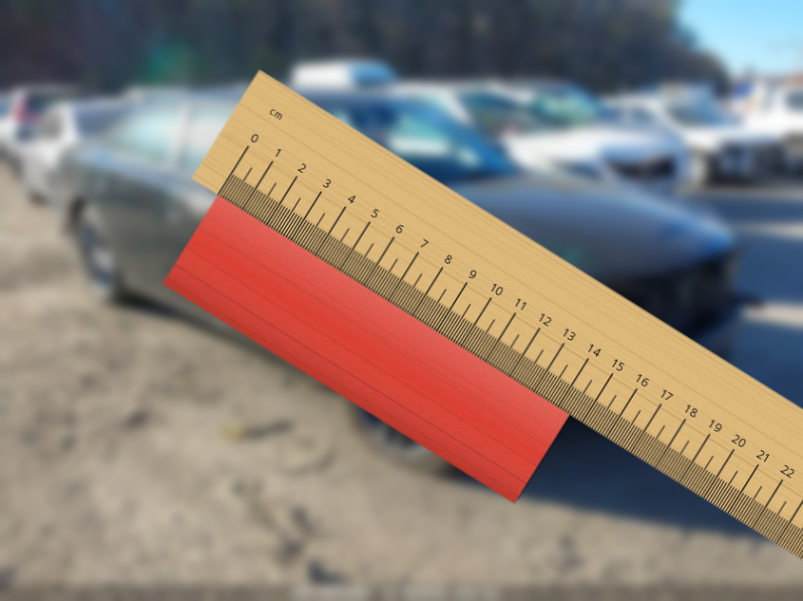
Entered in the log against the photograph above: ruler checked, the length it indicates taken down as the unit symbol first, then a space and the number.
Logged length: cm 14.5
